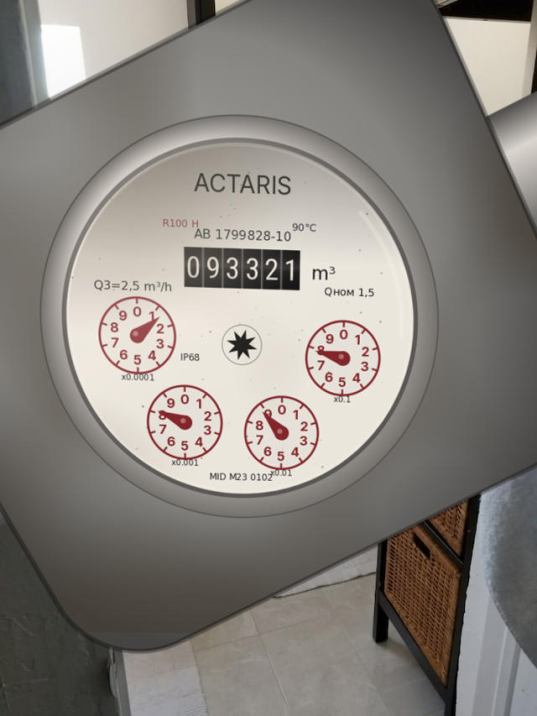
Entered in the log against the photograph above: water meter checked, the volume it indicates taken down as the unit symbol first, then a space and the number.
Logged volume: m³ 93321.7881
